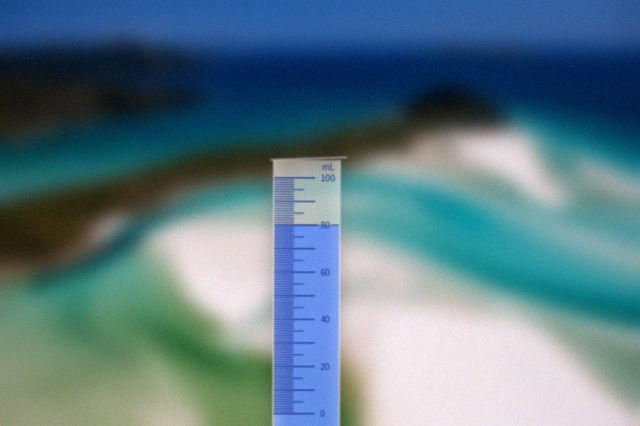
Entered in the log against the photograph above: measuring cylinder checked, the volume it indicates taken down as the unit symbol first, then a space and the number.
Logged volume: mL 80
